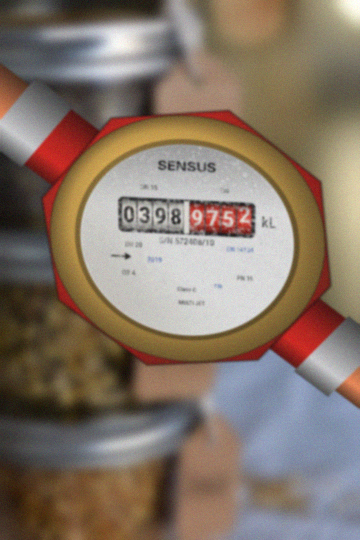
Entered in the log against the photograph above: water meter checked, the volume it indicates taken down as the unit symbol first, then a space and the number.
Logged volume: kL 398.9752
